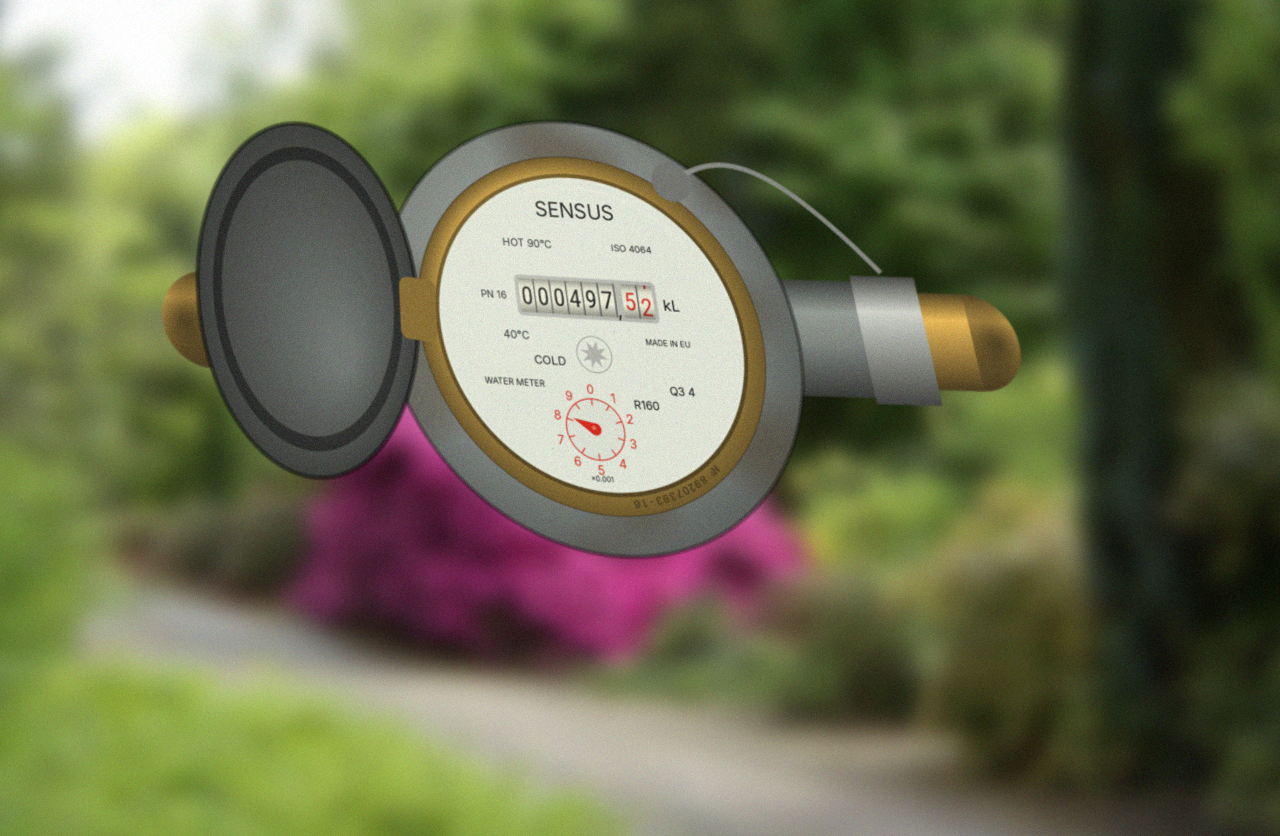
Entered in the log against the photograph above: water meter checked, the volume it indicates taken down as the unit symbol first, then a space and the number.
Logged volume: kL 497.518
